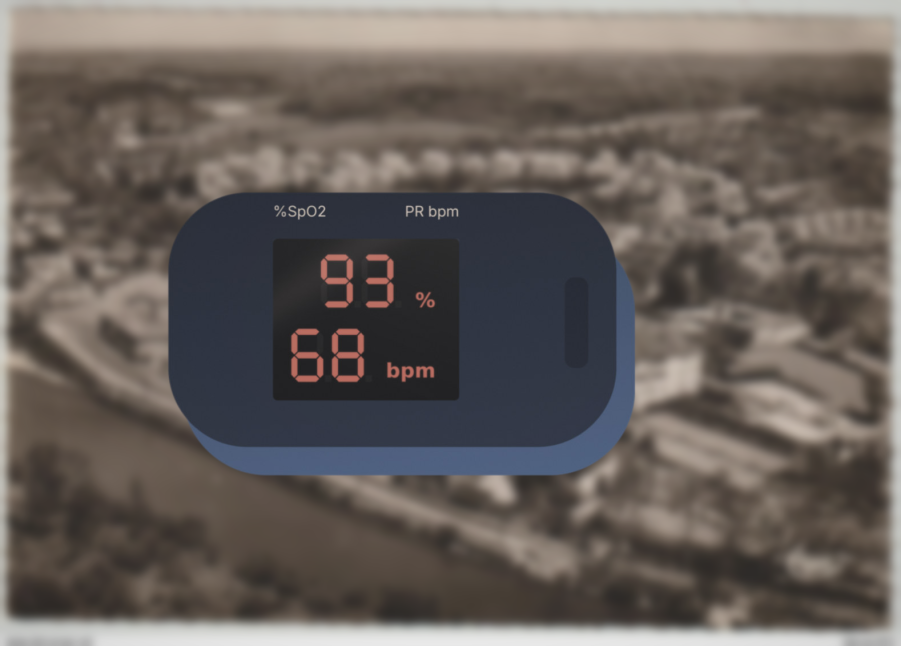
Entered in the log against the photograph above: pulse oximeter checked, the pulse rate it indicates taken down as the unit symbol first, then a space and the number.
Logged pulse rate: bpm 68
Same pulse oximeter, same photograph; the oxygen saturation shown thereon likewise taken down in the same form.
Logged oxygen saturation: % 93
